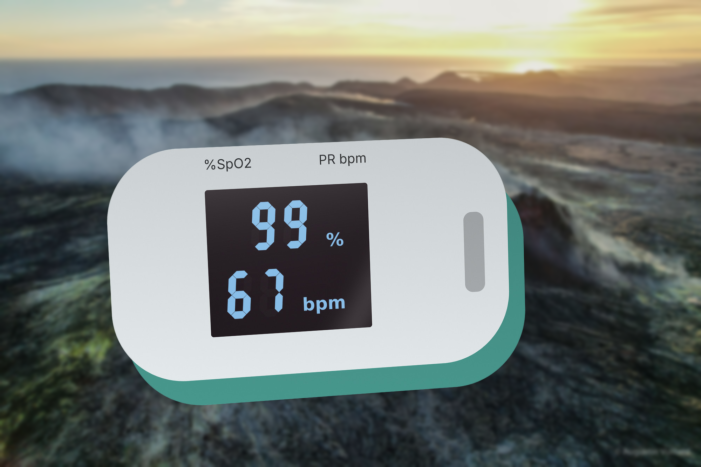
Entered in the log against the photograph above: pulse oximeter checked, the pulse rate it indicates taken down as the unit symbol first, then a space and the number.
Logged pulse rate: bpm 67
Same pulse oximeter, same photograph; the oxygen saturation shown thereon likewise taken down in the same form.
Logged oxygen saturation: % 99
